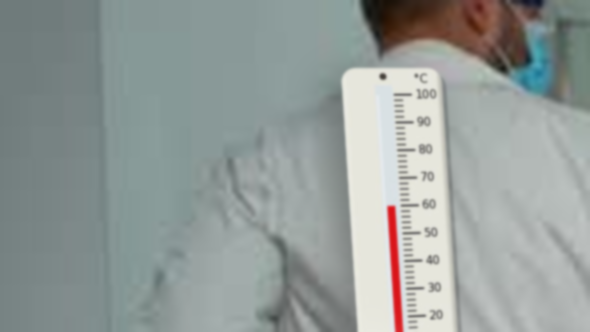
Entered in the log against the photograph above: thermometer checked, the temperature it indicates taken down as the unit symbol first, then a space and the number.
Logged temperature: °C 60
